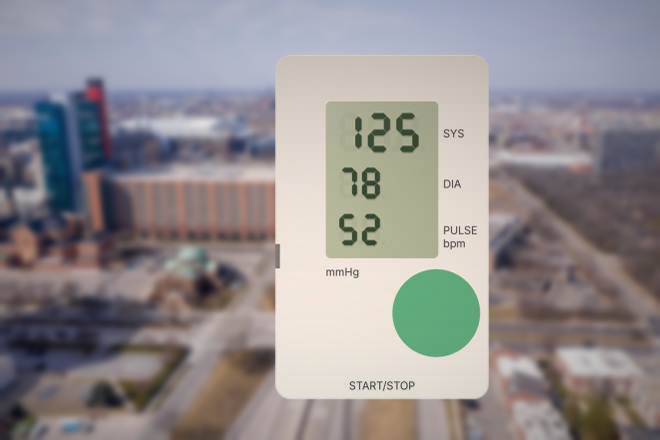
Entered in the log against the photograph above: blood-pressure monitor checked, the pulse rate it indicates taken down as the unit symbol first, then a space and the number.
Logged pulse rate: bpm 52
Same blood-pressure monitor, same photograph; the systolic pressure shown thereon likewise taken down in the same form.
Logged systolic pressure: mmHg 125
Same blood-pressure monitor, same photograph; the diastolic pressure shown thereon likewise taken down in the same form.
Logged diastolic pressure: mmHg 78
